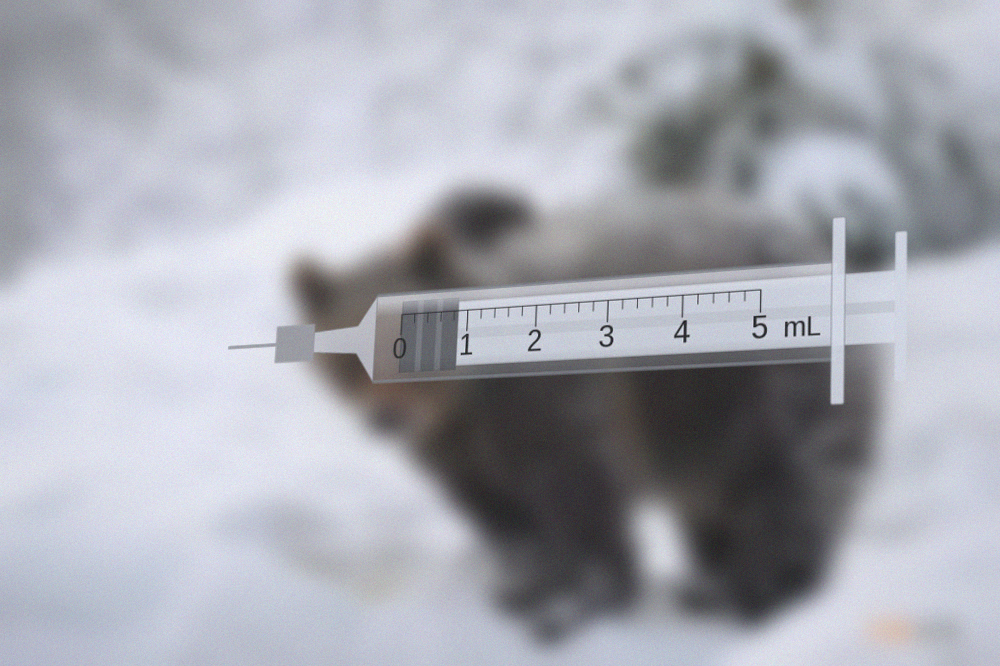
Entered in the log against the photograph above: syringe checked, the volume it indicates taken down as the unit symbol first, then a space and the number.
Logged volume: mL 0
